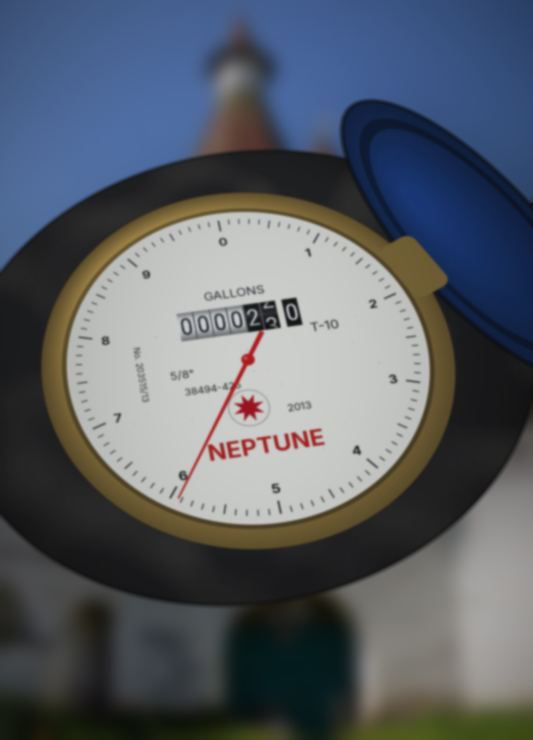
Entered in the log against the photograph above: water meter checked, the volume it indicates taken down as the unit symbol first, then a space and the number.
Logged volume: gal 225.9
